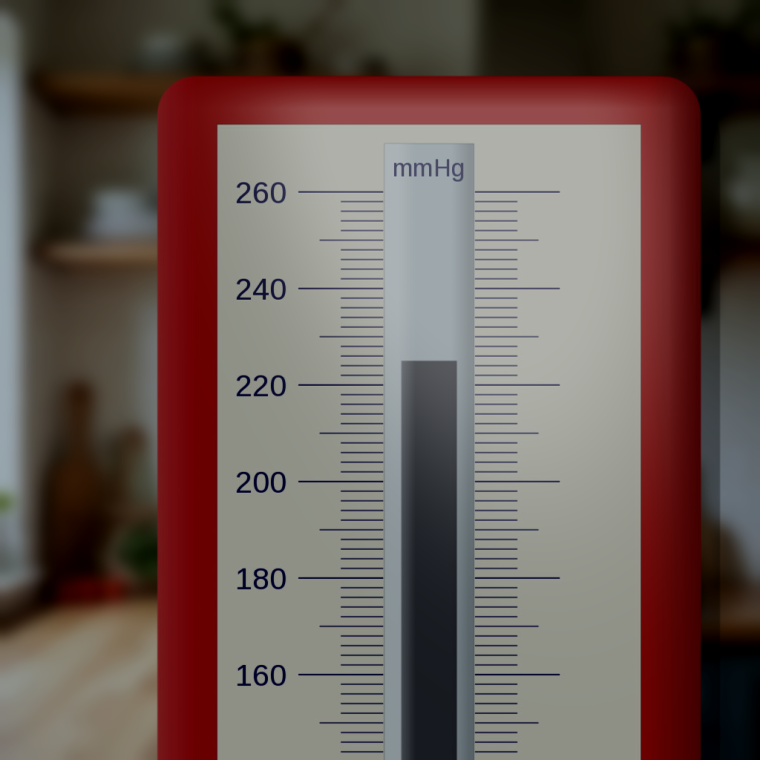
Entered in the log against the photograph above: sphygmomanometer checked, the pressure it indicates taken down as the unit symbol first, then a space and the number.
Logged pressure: mmHg 225
